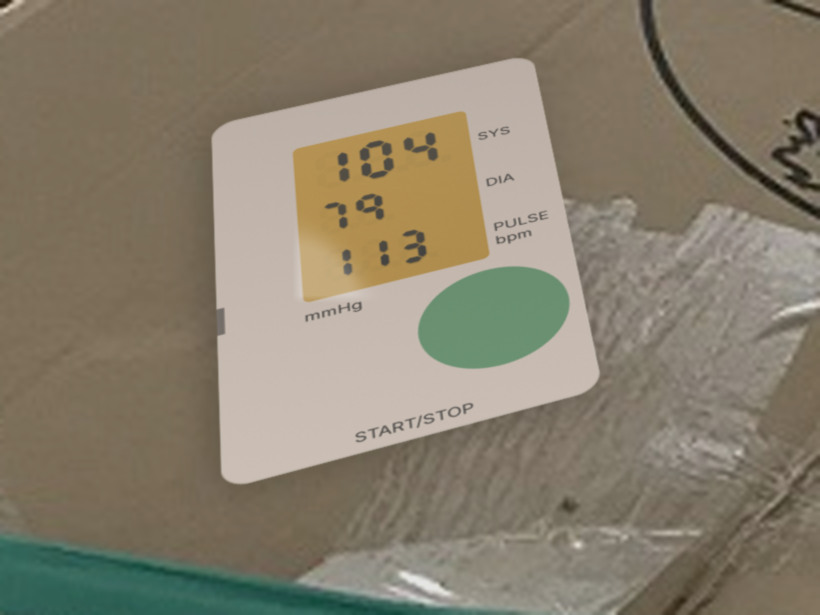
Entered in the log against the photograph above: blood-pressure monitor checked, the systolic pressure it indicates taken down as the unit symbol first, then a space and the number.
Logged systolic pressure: mmHg 104
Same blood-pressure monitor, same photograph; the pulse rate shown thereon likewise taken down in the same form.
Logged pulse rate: bpm 113
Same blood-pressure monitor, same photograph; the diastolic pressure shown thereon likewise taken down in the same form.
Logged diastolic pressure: mmHg 79
